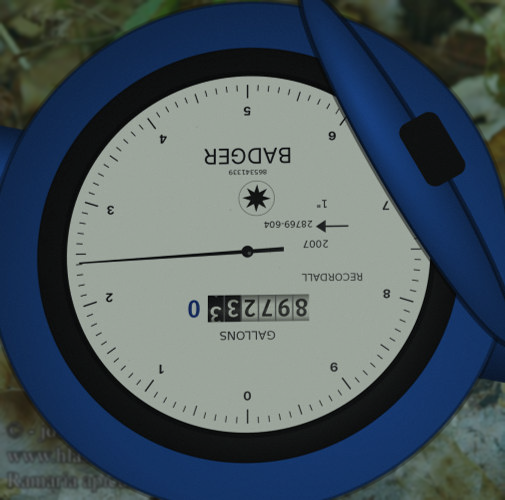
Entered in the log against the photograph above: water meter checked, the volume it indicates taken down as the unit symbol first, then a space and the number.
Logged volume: gal 8972332.4
